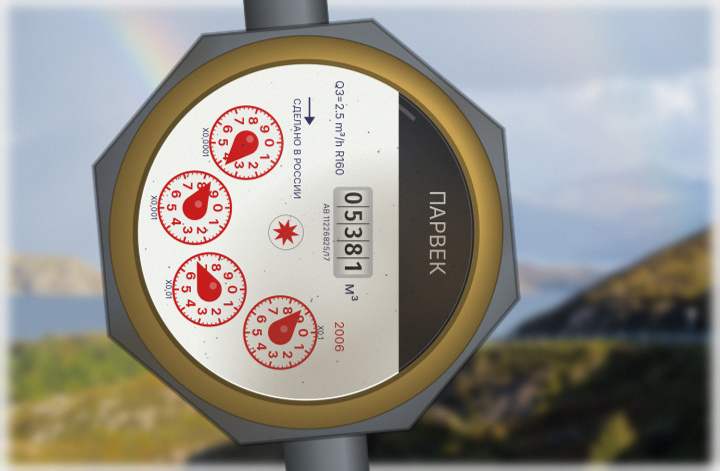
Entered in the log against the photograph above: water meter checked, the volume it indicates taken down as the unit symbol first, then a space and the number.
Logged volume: m³ 5381.8683
